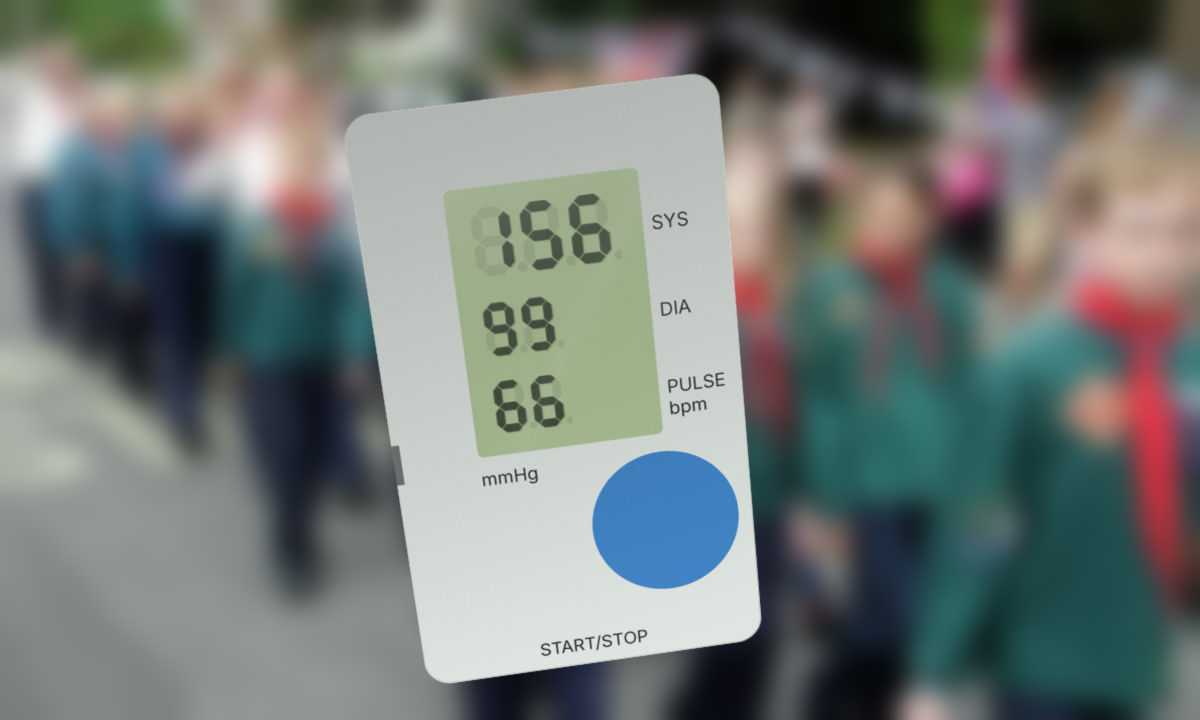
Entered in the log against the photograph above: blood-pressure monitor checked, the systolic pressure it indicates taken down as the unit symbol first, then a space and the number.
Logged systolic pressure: mmHg 156
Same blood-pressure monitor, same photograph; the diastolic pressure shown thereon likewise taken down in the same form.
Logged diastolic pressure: mmHg 99
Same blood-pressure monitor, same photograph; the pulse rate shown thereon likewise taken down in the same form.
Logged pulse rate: bpm 66
